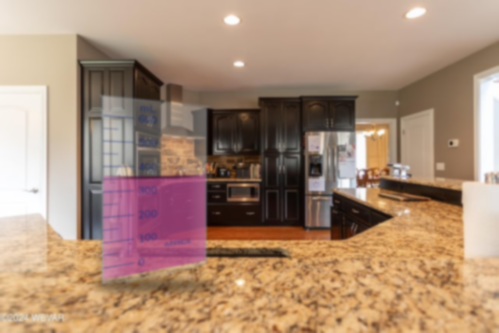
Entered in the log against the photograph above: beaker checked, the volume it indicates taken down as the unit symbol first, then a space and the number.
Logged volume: mL 350
